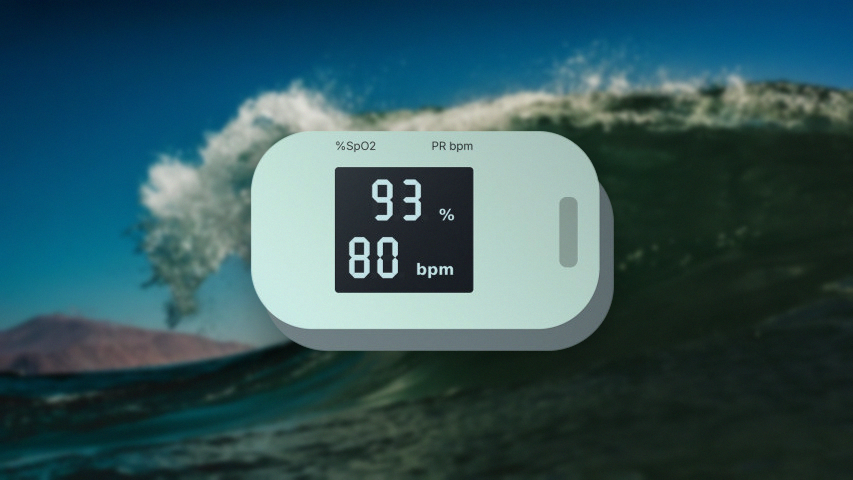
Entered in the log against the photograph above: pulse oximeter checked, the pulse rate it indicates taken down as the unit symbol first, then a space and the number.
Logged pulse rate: bpm 80
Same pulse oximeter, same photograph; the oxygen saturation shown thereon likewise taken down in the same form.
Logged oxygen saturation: % 93
